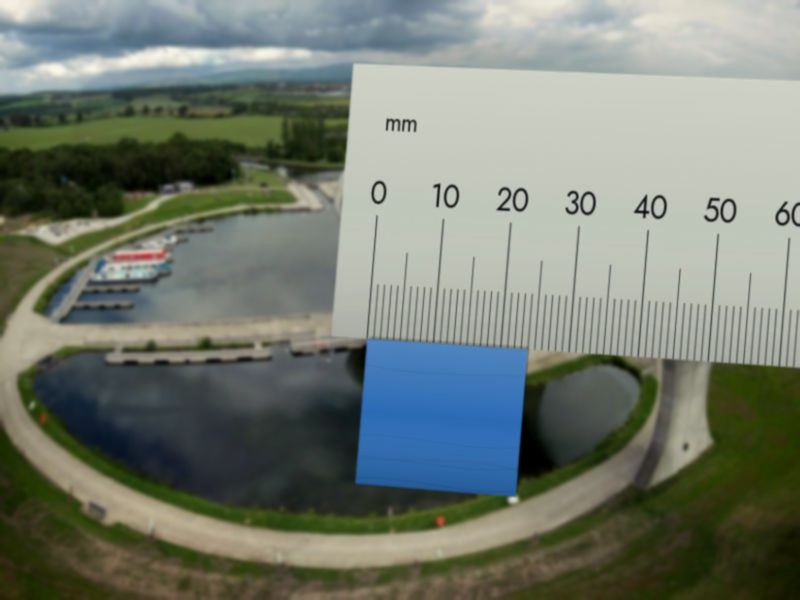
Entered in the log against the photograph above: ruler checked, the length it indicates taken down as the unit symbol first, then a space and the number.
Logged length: mm 24
